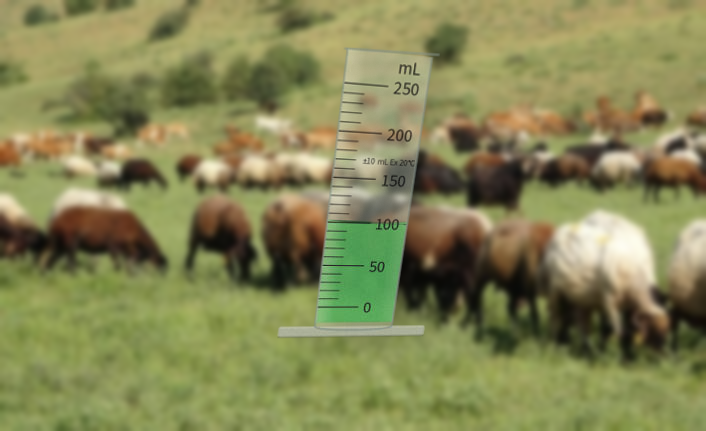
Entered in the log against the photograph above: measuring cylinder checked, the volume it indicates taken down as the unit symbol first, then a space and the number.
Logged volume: mL 100
